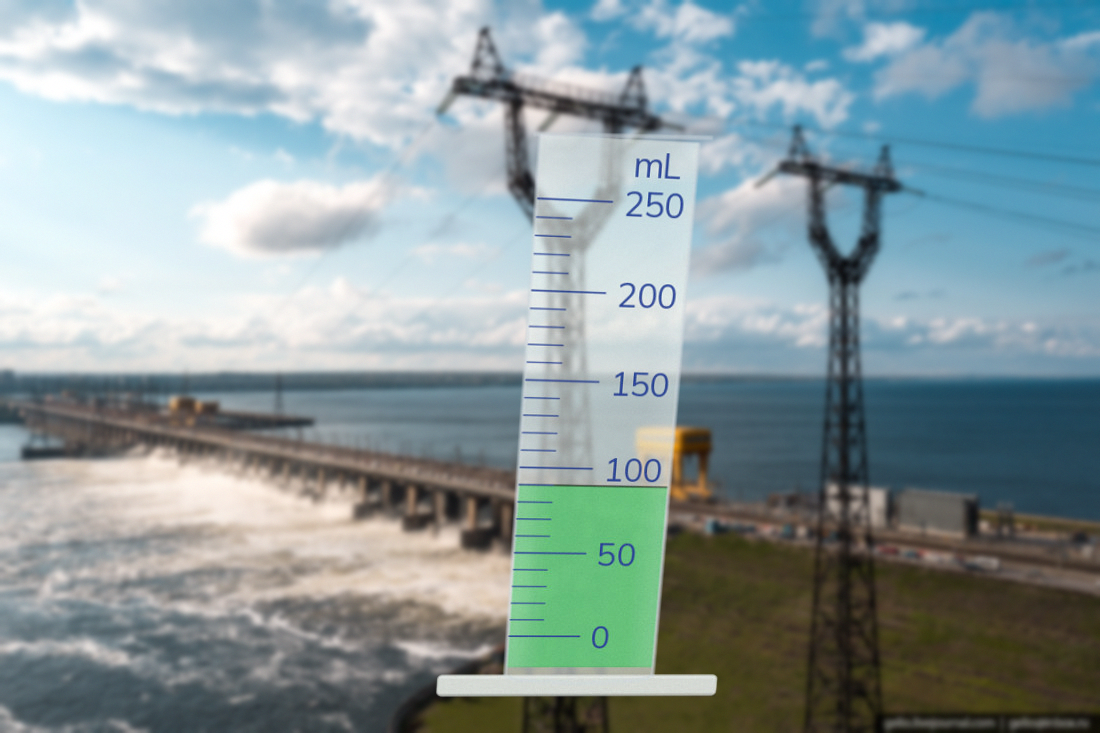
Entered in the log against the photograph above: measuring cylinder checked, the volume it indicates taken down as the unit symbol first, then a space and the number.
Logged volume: mL 90
